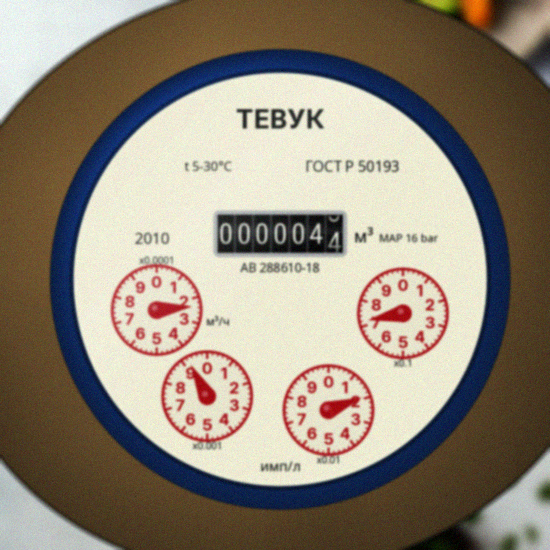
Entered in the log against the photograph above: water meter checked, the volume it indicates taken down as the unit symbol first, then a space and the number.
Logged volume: m³ 43.7192
